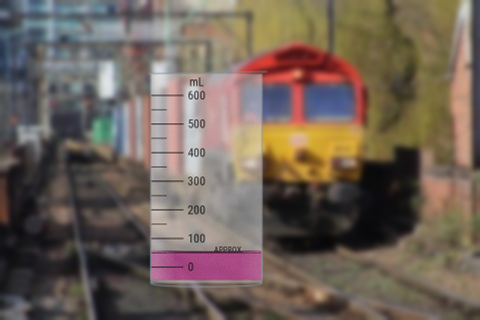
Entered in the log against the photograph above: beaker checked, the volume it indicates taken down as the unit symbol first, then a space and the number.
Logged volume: mL 50
